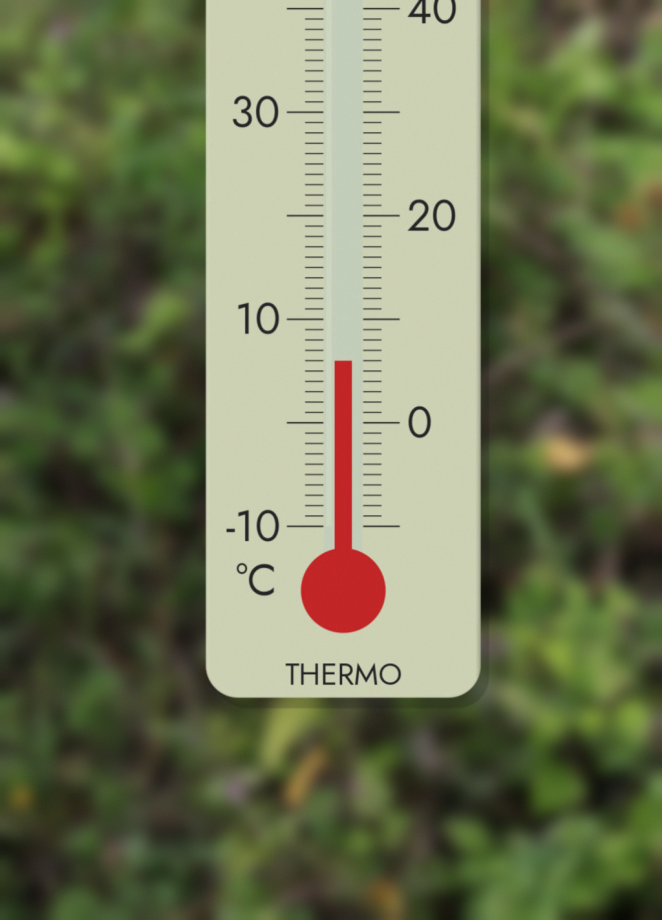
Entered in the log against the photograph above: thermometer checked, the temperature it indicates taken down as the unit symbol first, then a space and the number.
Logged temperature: °C 6
